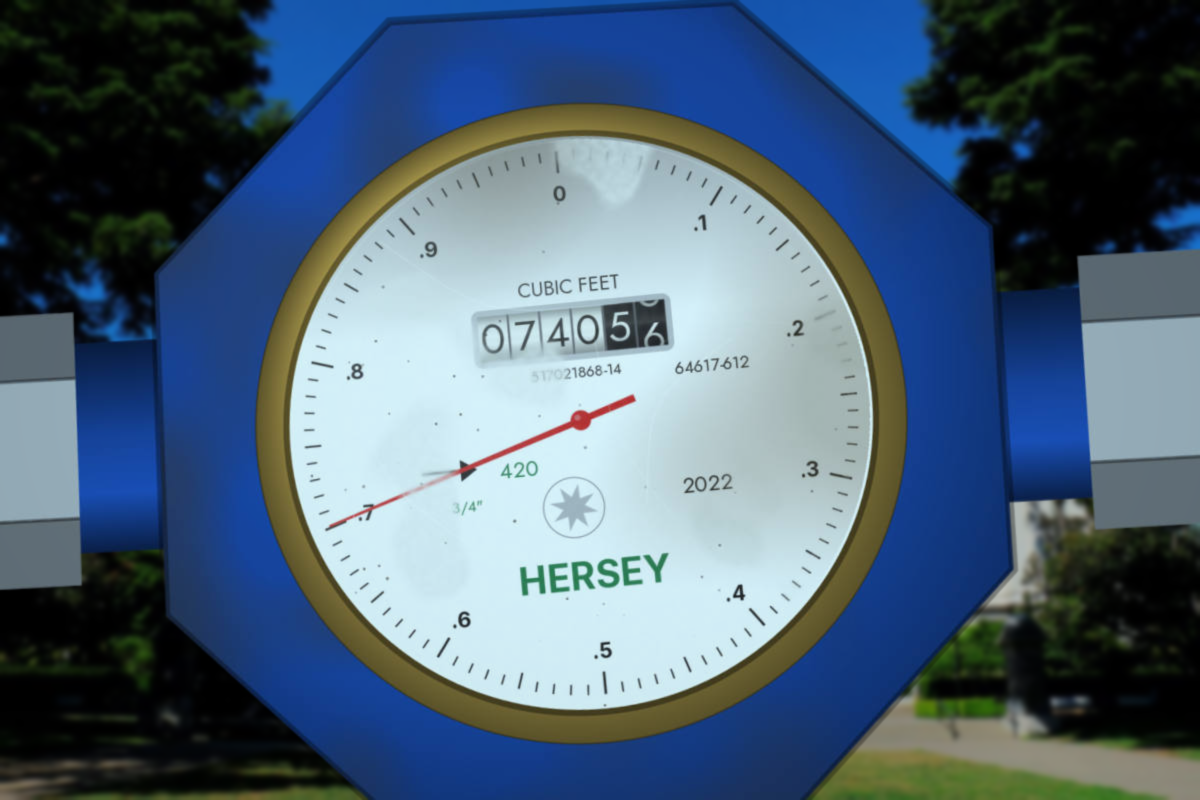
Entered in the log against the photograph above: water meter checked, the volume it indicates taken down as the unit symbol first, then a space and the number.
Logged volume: ft³ 74055.70
